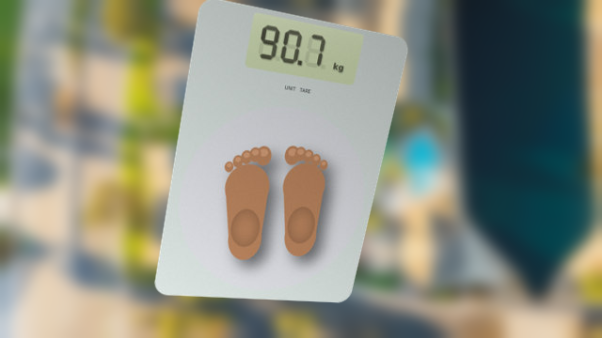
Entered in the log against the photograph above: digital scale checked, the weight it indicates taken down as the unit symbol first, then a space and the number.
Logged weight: kg 90.7
